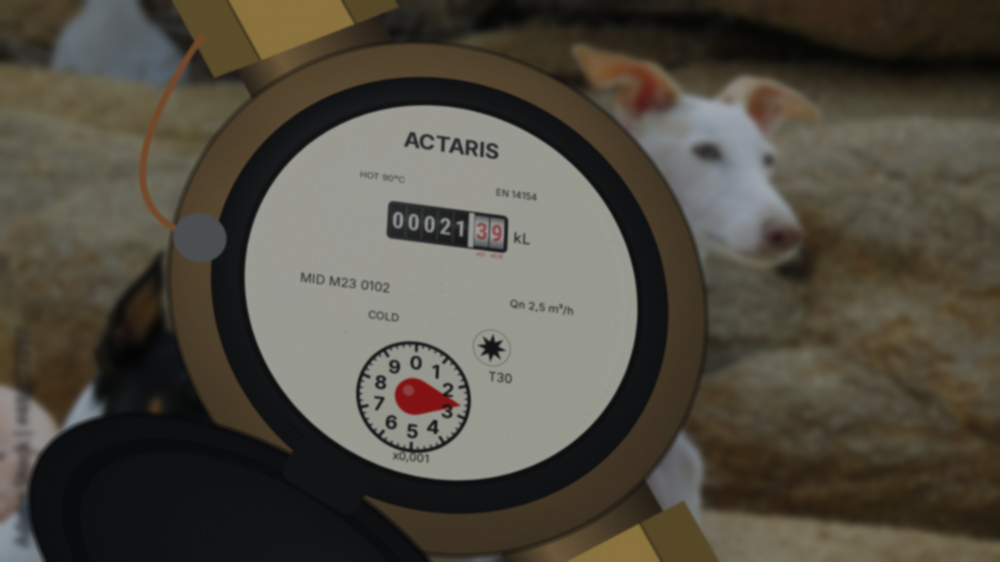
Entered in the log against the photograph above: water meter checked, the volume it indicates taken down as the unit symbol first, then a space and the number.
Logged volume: kL 21.392
